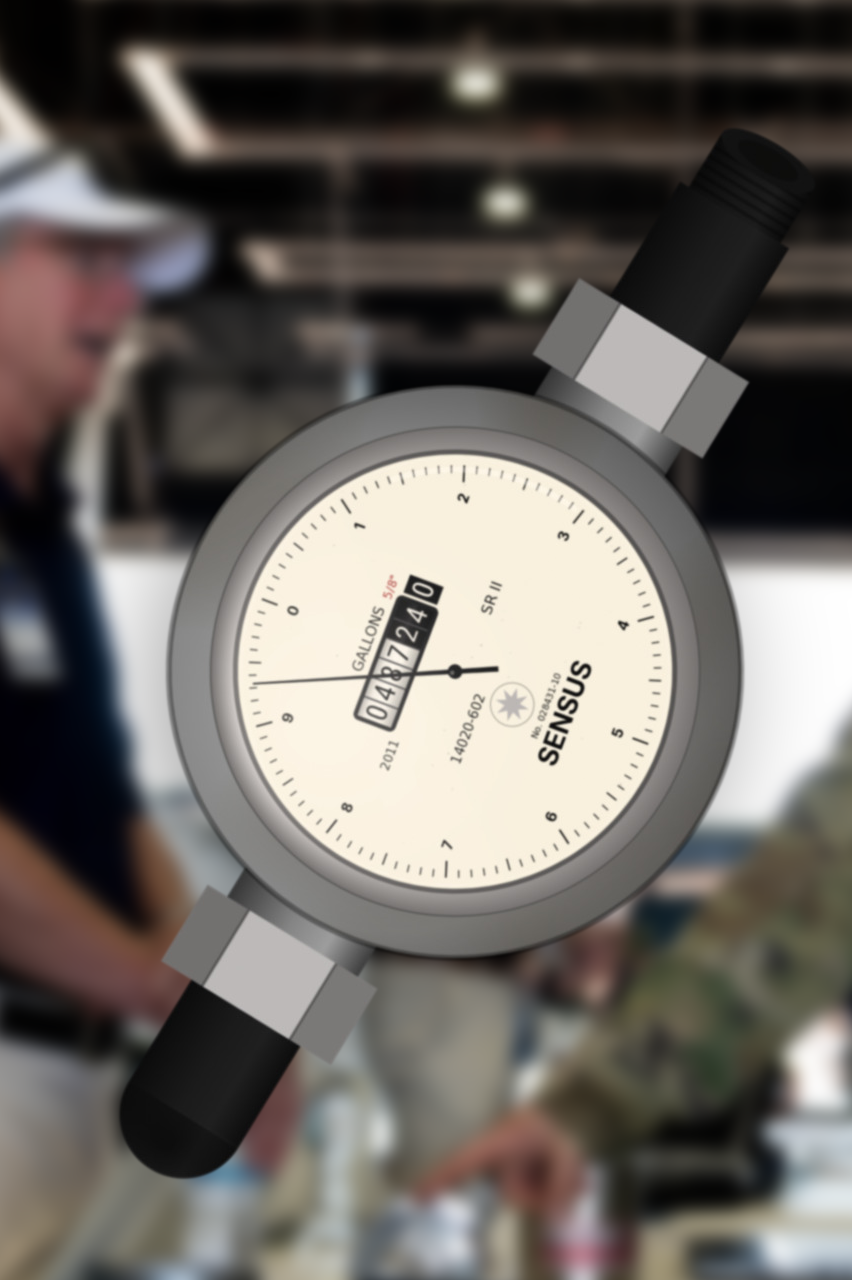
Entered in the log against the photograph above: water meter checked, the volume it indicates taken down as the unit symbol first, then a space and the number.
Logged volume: gal 487239.3
